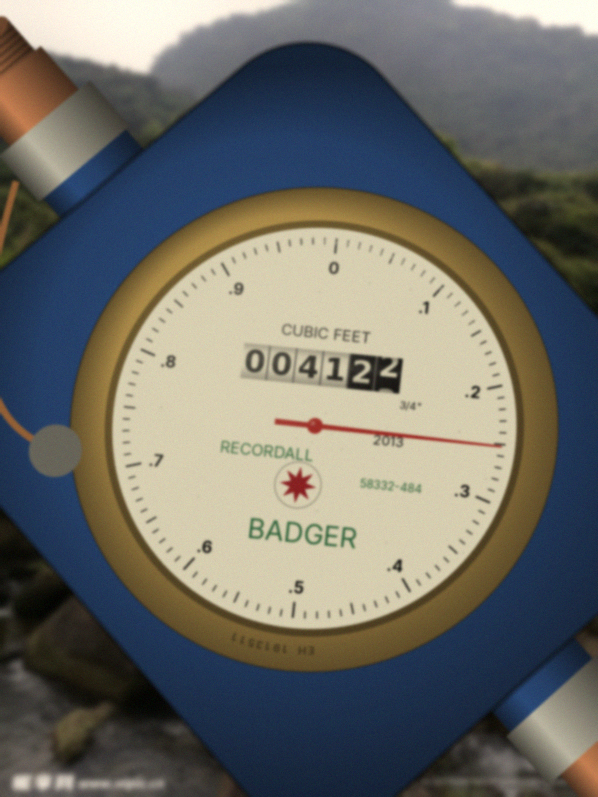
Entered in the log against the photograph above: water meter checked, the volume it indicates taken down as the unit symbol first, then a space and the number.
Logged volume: ft³ 4122.25
